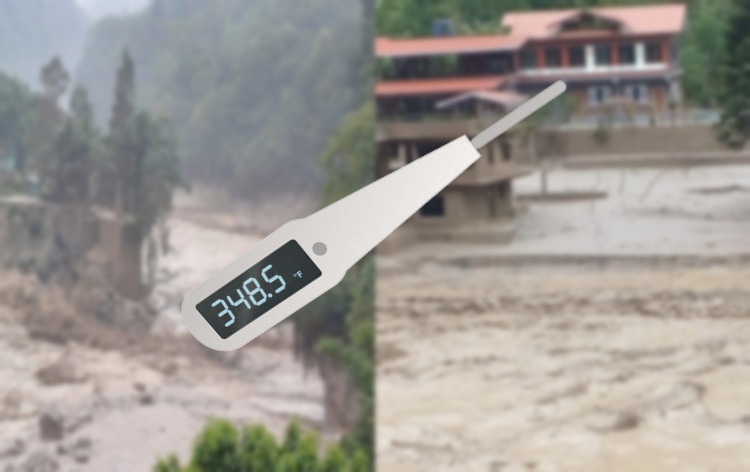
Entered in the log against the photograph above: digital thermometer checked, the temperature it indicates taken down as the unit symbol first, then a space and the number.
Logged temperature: °F 348.5
